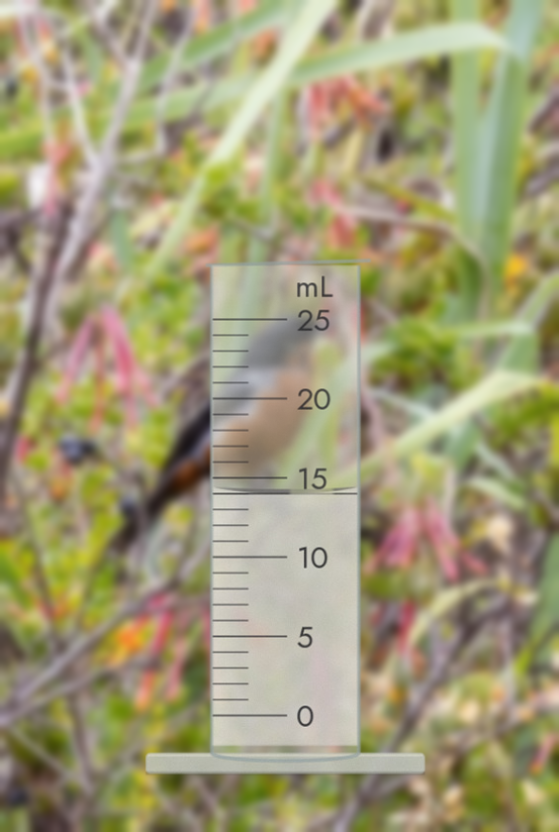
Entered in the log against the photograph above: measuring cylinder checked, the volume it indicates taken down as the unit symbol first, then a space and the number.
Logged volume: mL 14
